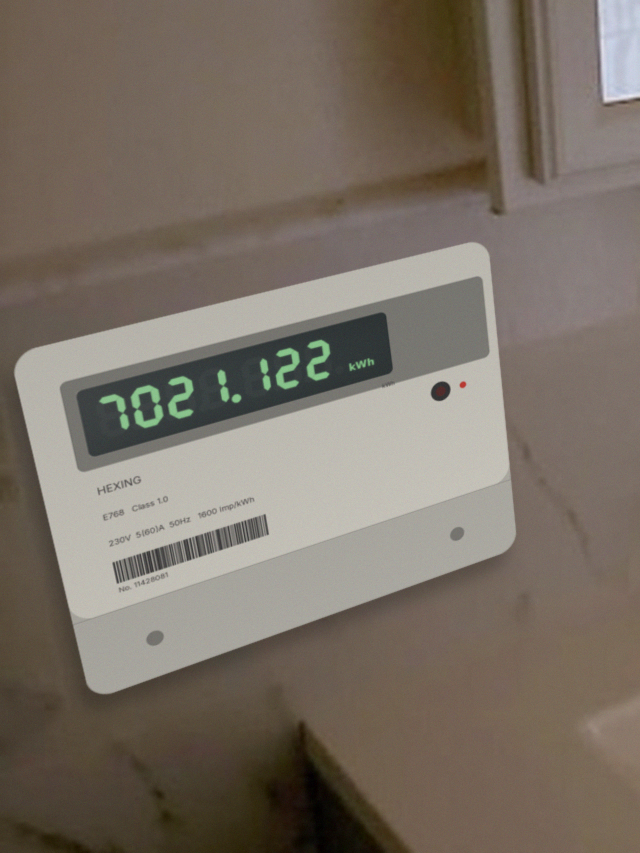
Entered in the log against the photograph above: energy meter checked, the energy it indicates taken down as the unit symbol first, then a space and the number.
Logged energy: kWh 7021.122
